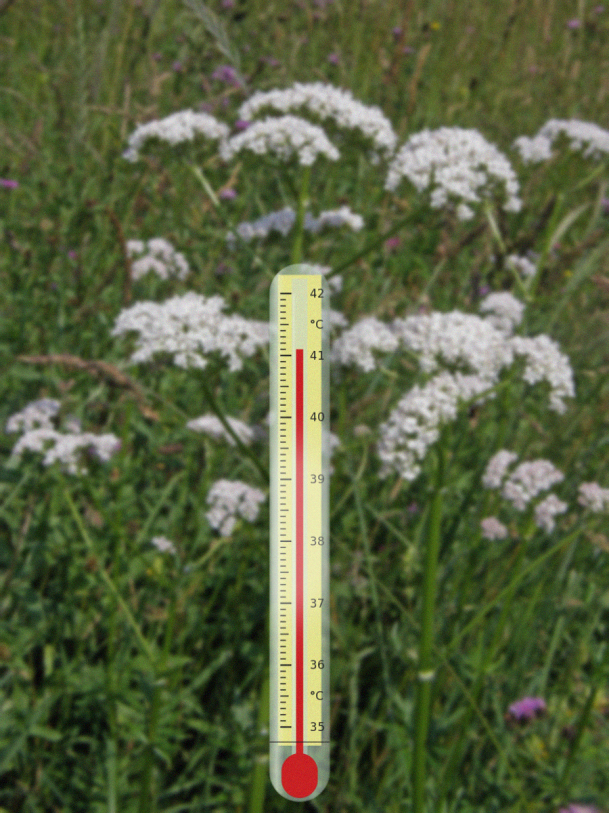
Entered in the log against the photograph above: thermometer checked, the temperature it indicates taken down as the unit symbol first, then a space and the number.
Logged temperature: °C 41.1
